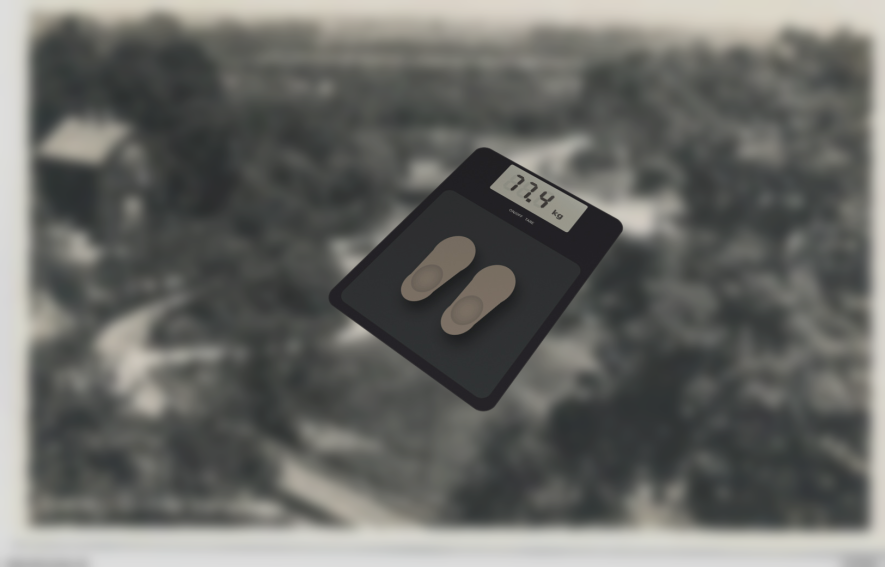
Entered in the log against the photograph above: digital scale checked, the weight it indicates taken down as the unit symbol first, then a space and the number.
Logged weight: kg 77.4
